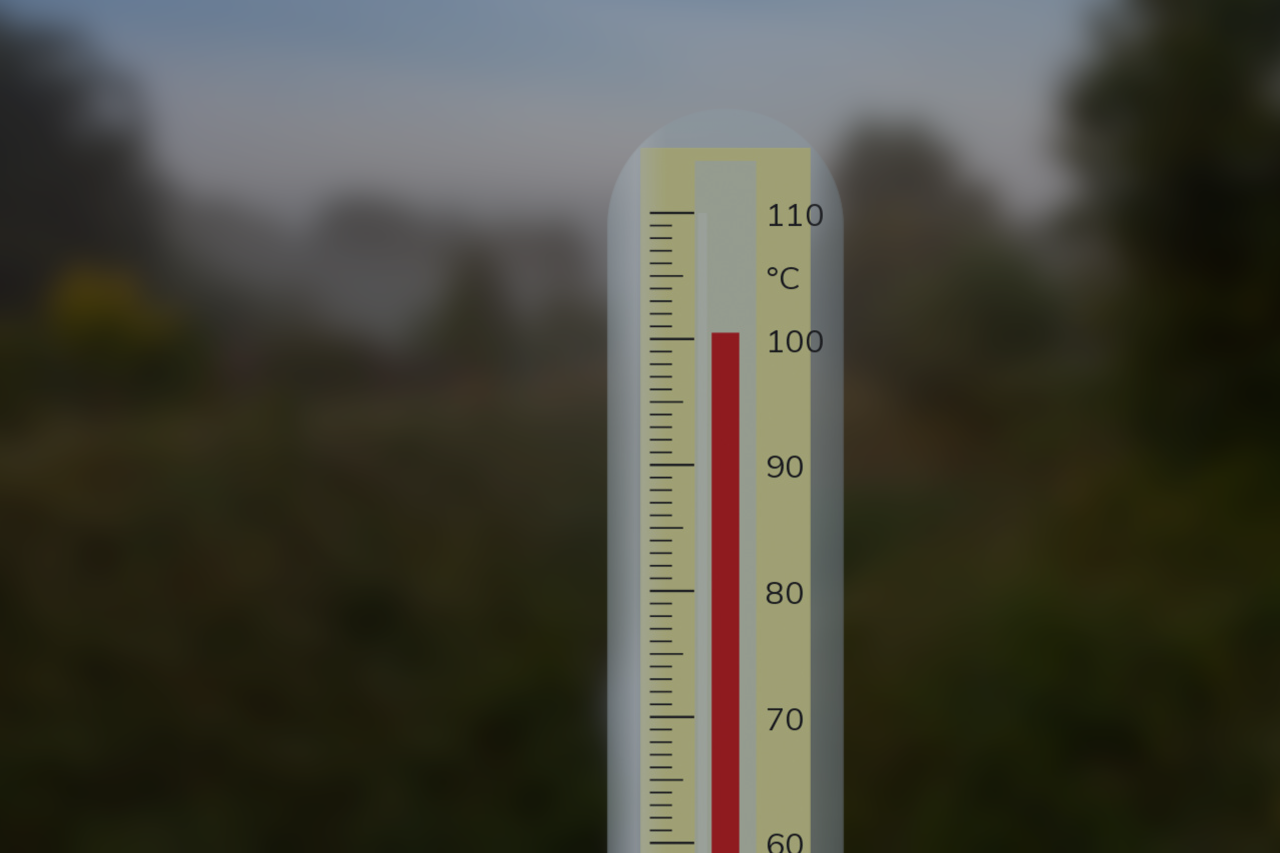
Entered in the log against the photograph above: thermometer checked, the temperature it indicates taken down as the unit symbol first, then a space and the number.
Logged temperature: °C 100.5
